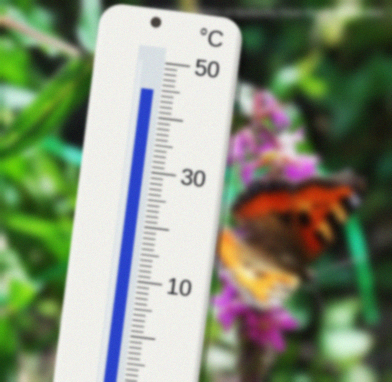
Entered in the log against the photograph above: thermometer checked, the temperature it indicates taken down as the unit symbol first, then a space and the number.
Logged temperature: °C 45
